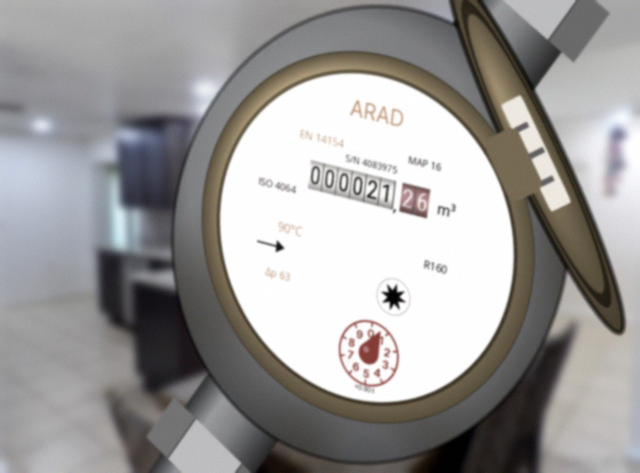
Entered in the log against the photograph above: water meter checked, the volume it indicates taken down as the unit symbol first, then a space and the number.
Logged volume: m³ 21.260
